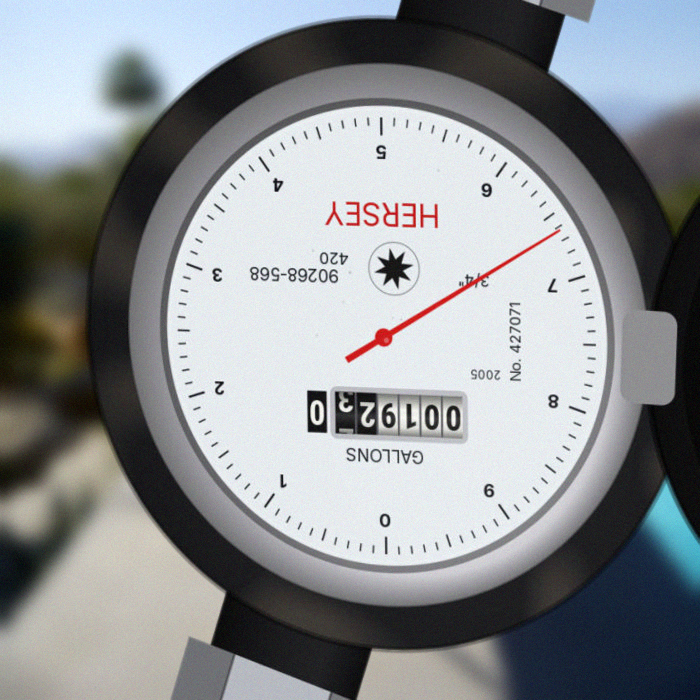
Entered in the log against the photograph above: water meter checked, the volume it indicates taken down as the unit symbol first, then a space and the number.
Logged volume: gal 19226.6
